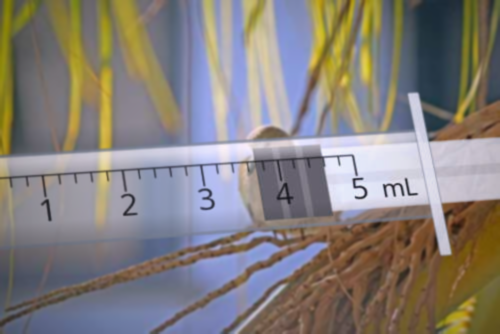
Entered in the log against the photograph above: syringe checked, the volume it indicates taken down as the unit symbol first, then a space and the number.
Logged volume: mL 3.7
